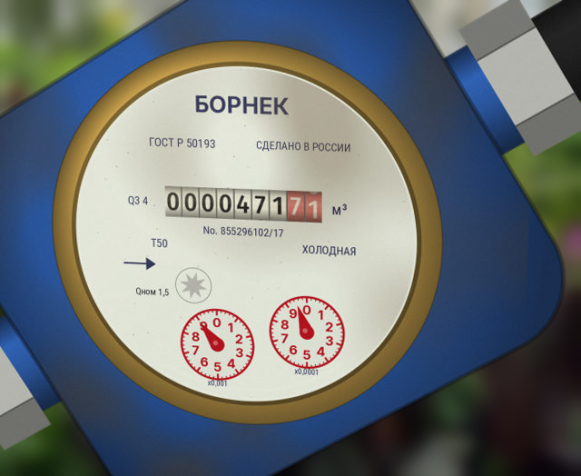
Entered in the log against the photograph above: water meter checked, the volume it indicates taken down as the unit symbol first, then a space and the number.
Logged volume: m³ 471.7089
